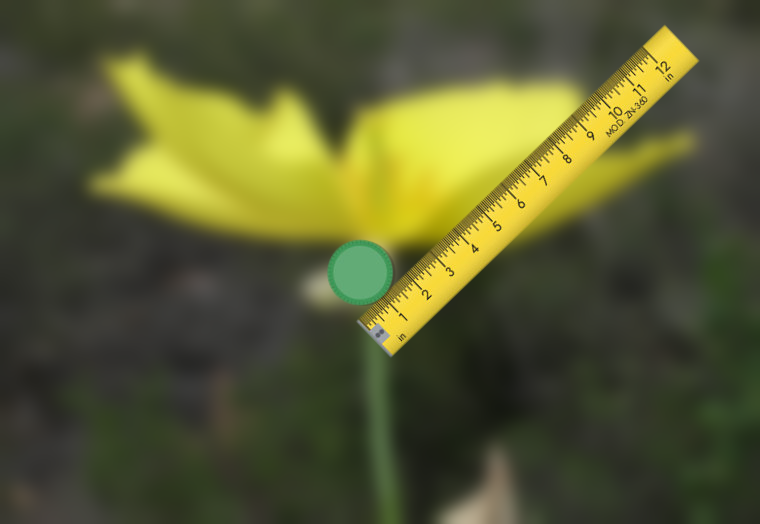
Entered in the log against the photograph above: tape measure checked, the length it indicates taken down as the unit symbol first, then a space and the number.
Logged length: in 2
